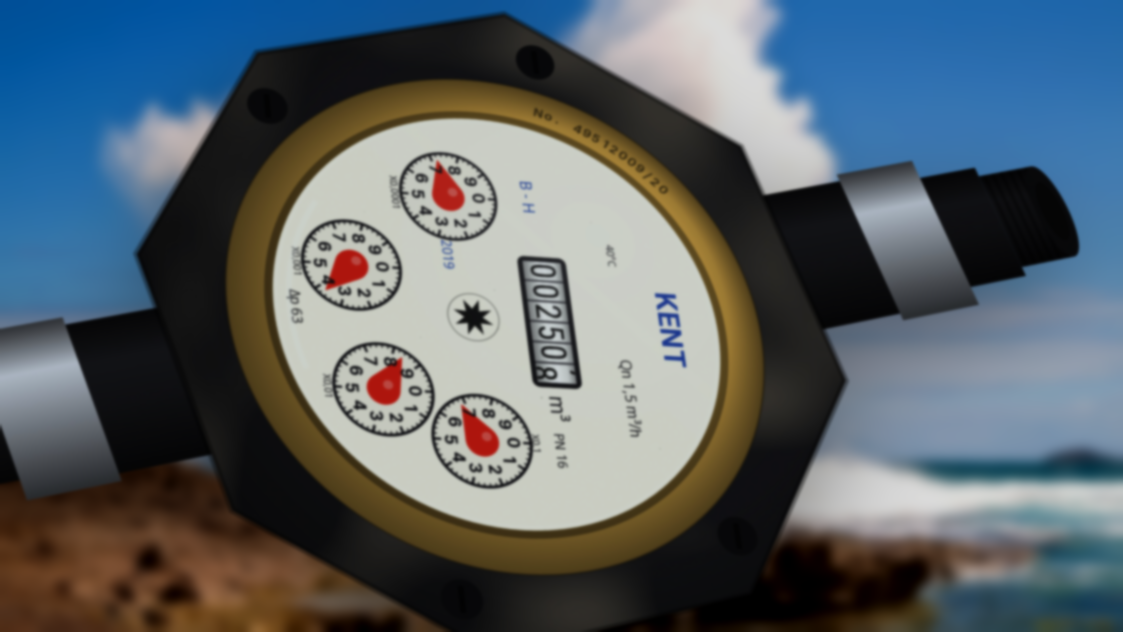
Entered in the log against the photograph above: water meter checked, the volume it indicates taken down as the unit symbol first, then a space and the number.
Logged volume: m³ 2507.6837
